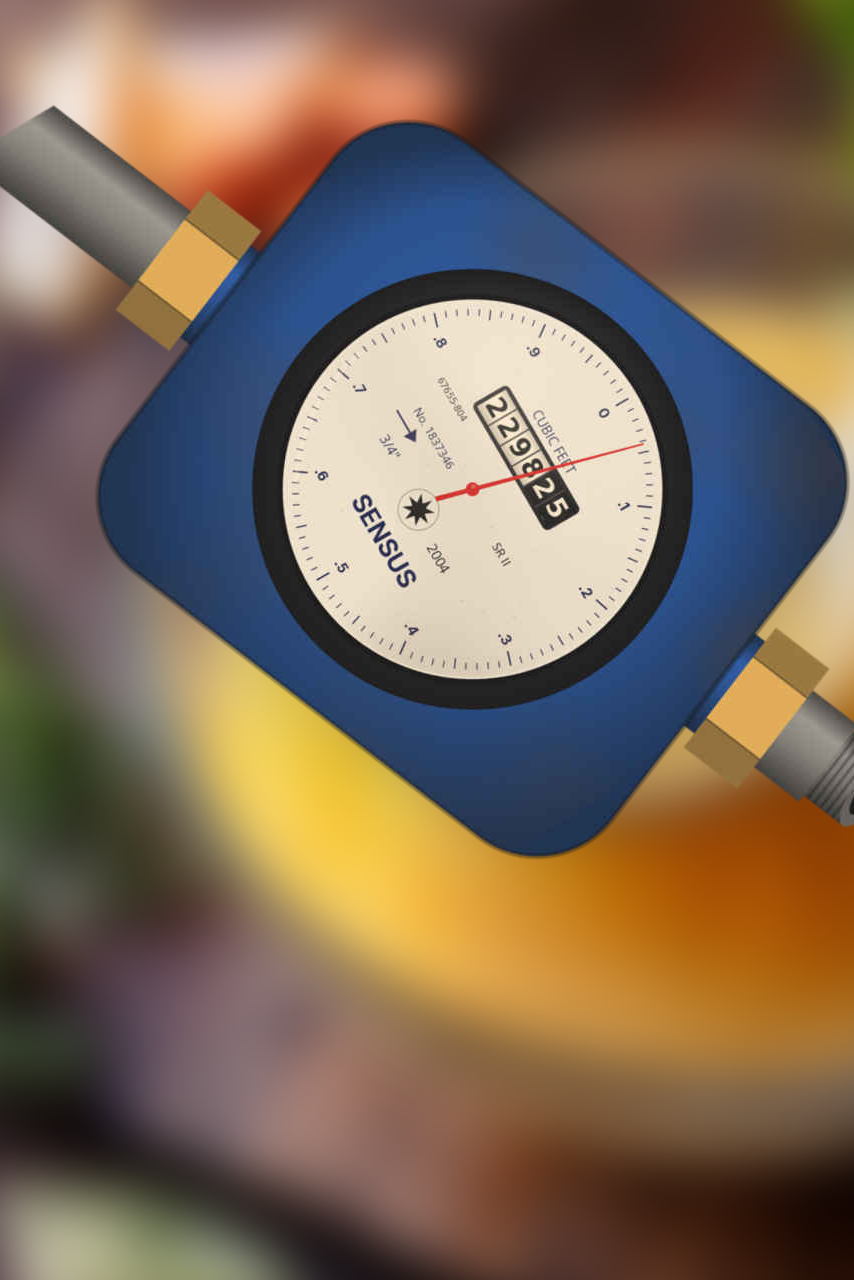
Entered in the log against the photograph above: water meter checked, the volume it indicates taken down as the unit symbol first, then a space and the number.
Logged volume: ft³ 229825.04
